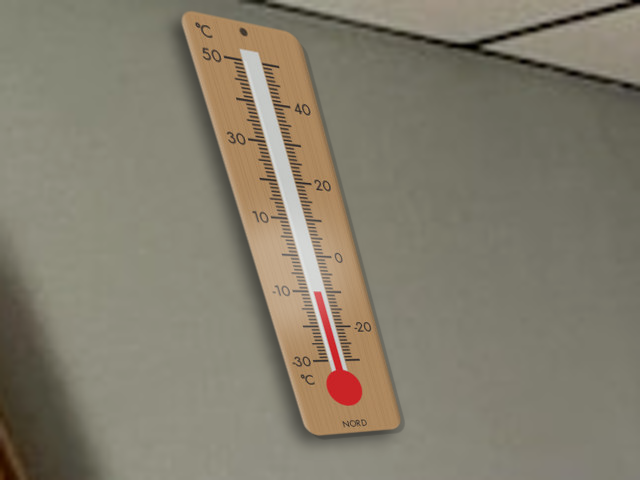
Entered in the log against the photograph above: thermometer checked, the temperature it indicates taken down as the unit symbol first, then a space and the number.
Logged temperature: °C -10
